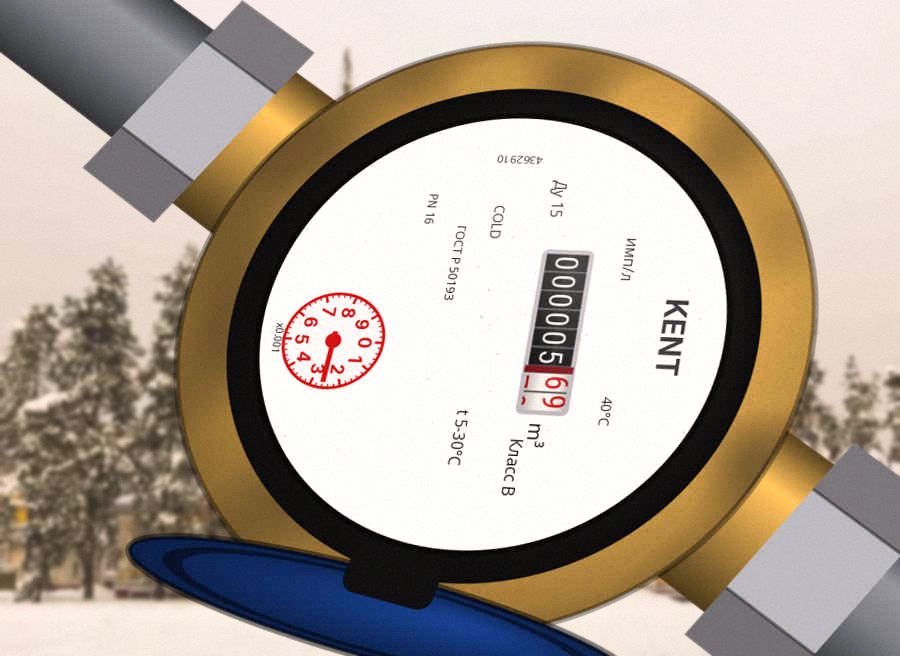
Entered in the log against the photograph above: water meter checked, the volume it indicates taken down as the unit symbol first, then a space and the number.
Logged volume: m³ 5.692
